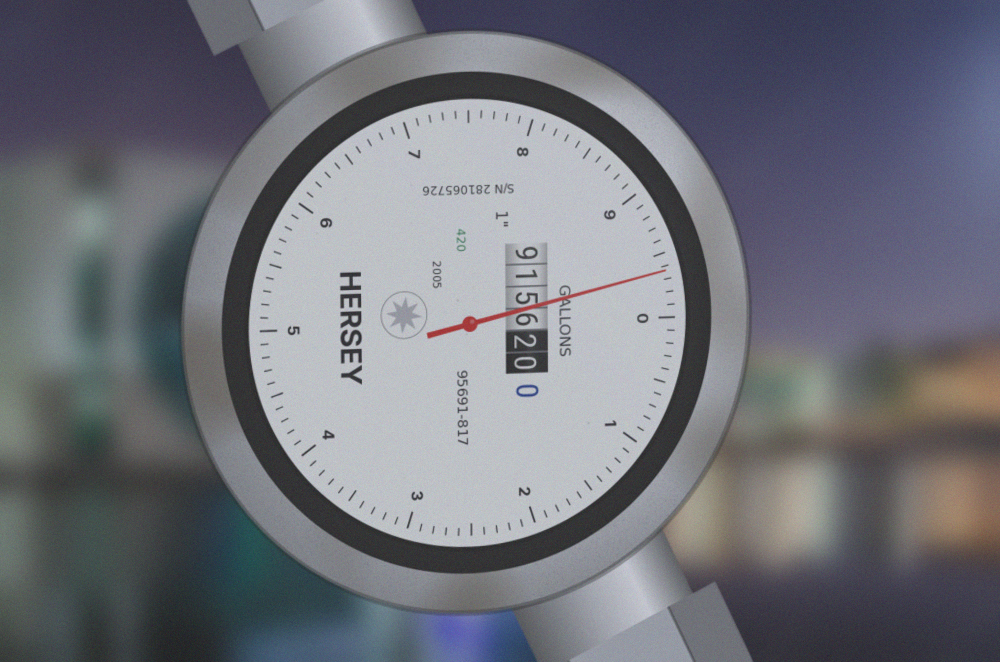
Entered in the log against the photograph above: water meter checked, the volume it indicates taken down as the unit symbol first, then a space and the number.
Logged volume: gal 9156199.6
